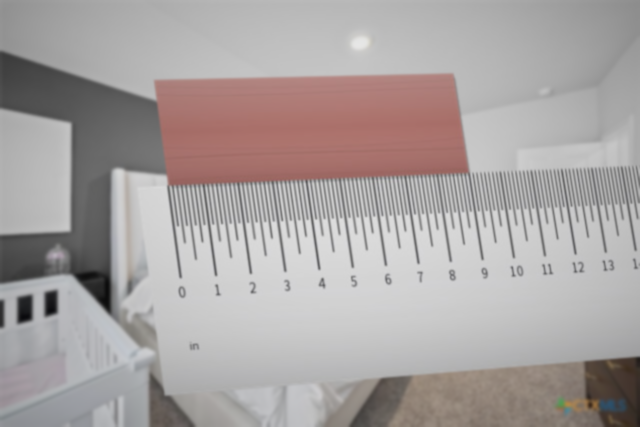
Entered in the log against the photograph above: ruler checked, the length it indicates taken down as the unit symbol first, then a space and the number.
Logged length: in 9
